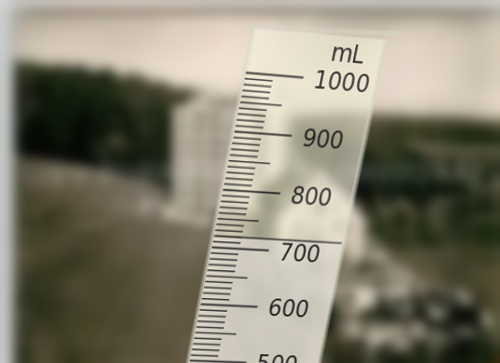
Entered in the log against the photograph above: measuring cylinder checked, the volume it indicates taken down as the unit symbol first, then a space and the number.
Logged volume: mL 720
